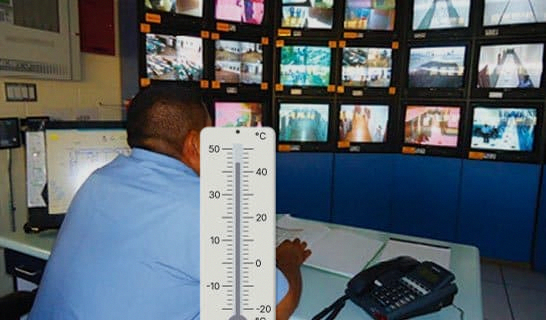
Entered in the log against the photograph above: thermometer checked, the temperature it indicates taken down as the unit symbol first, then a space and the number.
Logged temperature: °C 44
